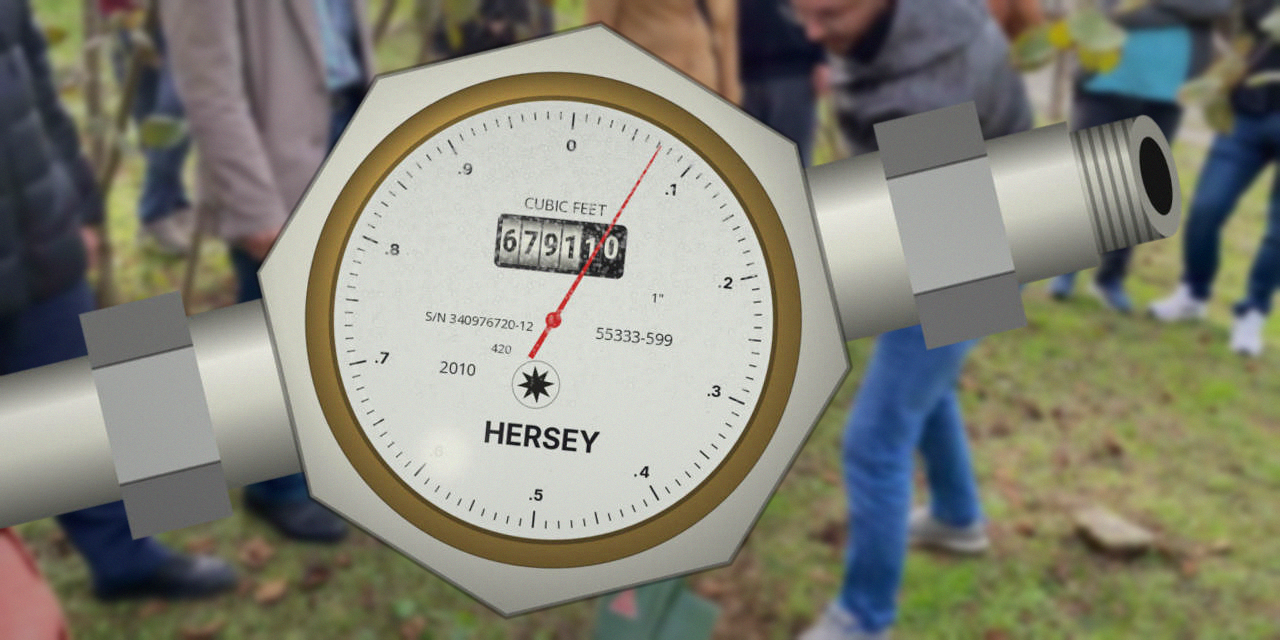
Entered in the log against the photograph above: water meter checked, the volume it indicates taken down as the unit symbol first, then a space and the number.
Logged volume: ft³ 679110.07
